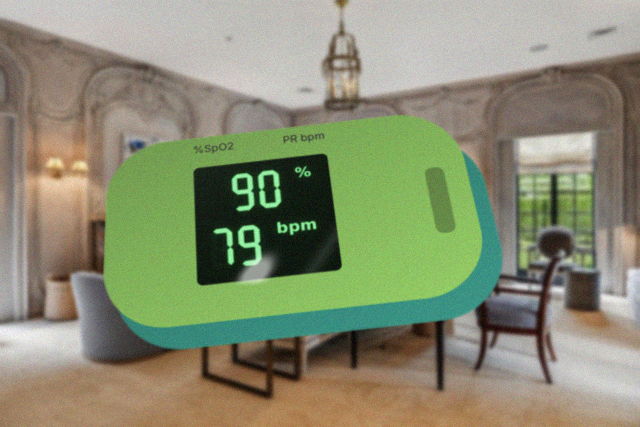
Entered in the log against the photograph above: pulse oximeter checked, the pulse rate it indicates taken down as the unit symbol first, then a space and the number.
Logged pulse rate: bpm 79
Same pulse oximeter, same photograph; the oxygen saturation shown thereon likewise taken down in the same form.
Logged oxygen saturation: % 90
